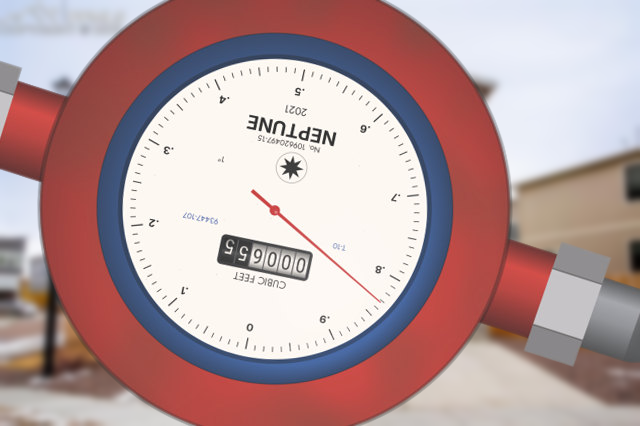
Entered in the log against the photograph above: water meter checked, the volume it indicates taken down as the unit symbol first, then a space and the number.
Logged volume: ft³ 654.83
